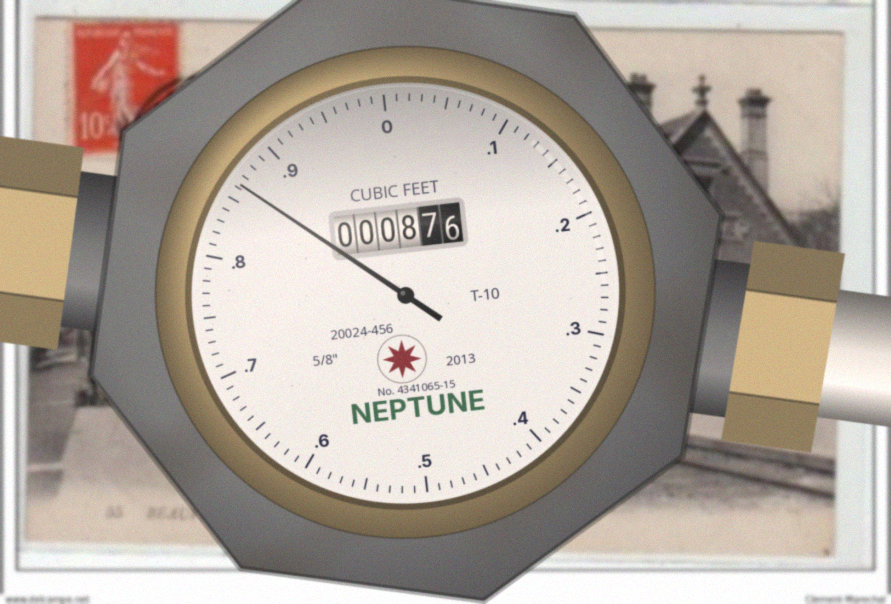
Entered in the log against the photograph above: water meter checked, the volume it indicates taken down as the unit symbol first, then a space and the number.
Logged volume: ft³ 875.86
